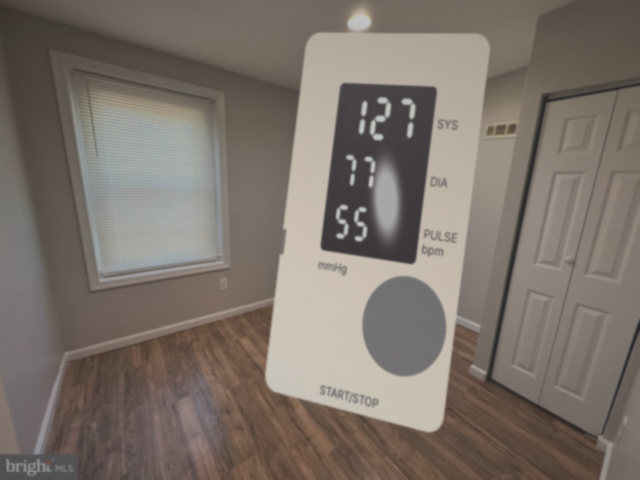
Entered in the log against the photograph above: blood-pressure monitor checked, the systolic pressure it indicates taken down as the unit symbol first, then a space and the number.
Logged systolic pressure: mmHg 127
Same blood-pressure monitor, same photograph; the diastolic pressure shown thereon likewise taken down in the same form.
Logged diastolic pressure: mmHg 77
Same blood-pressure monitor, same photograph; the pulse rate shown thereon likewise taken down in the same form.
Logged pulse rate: bpm 55
